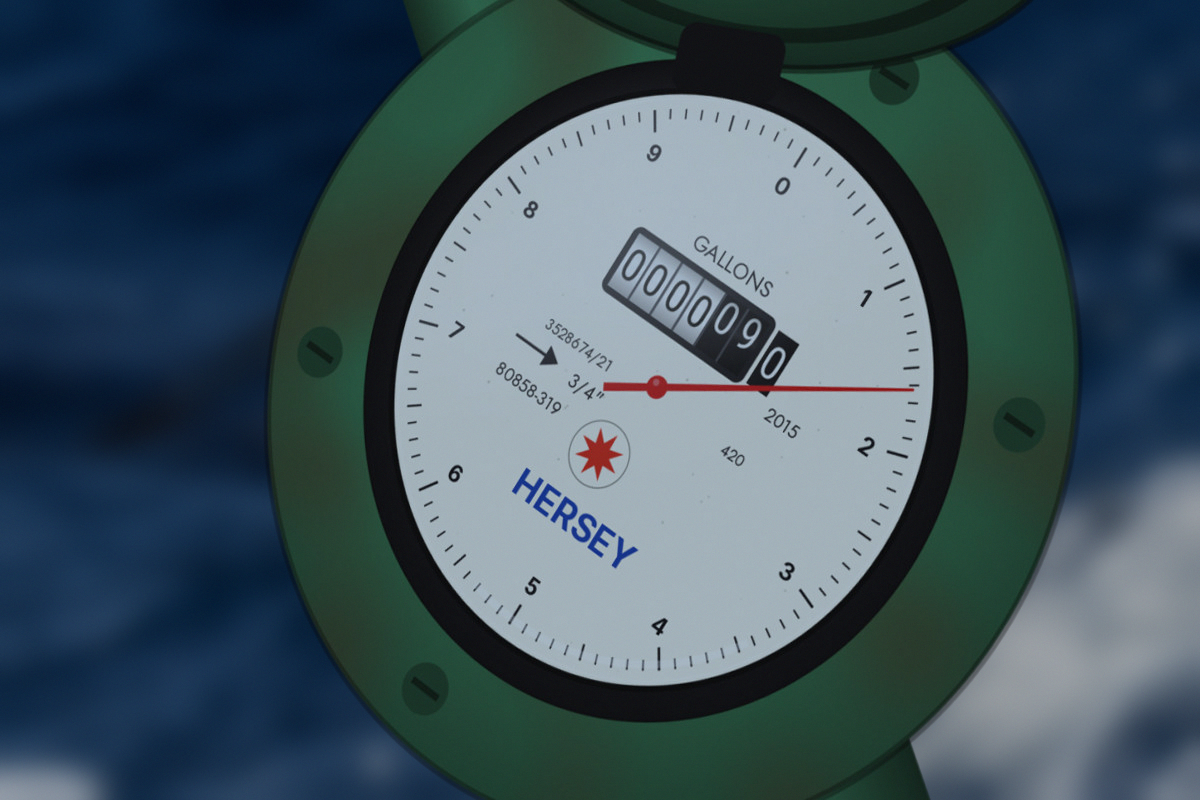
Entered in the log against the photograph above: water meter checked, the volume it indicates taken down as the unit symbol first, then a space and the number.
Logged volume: gal 91.6
